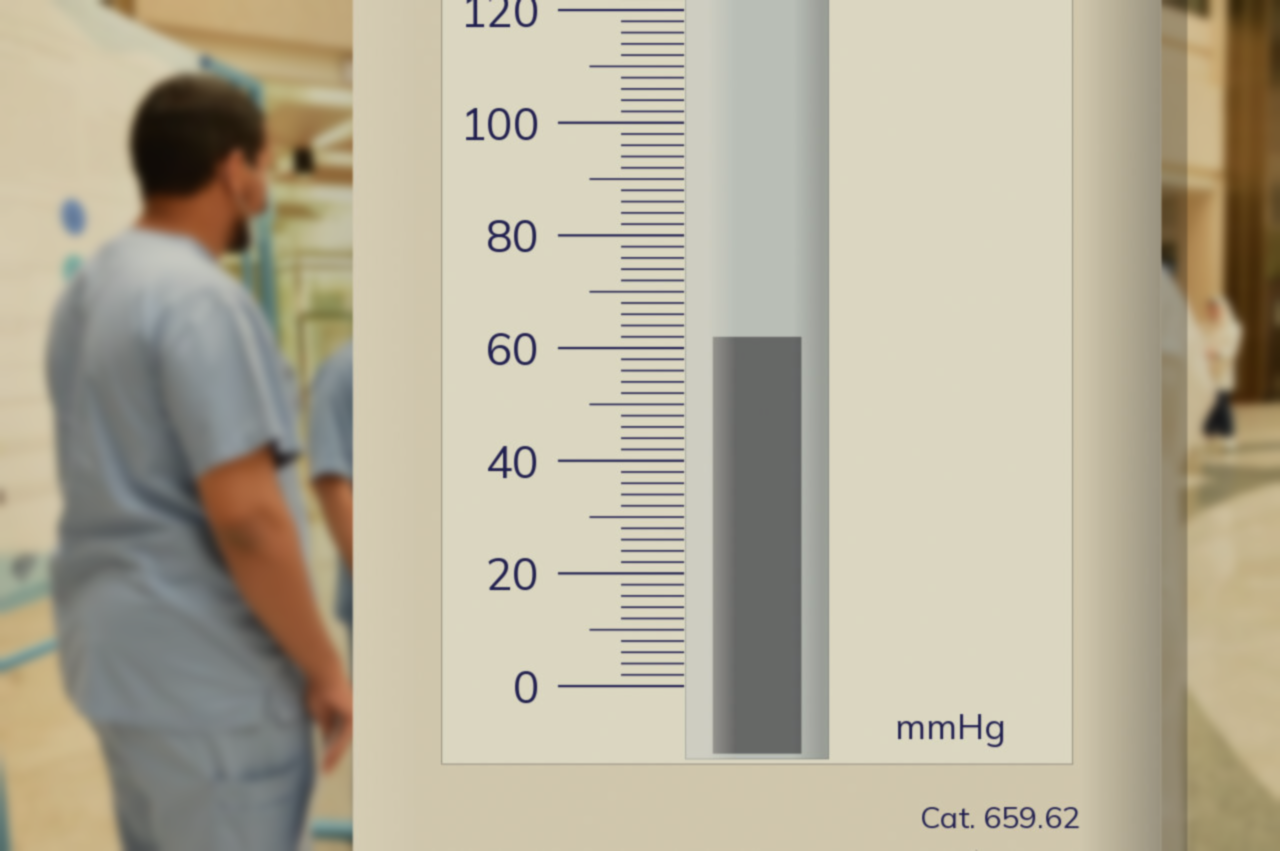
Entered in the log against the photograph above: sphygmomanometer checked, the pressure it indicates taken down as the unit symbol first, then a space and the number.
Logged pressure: mmHg 62
